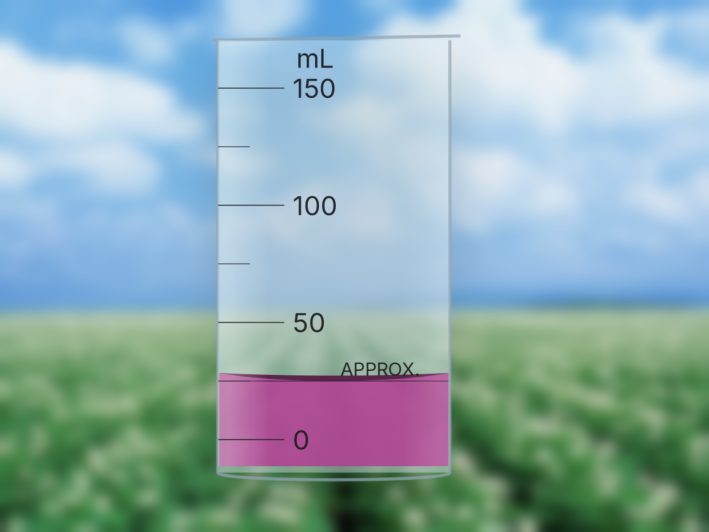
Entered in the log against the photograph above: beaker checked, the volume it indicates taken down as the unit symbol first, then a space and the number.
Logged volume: mL 25
